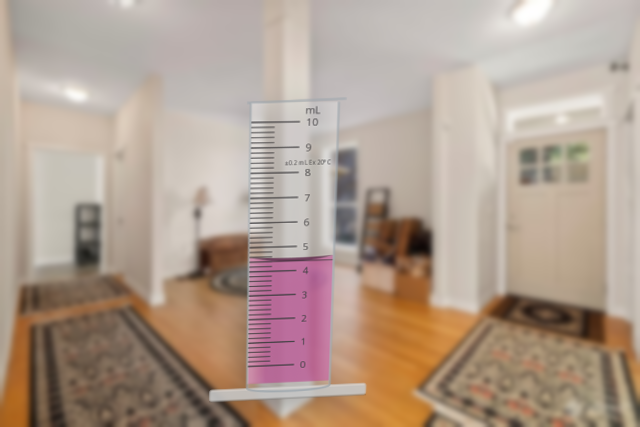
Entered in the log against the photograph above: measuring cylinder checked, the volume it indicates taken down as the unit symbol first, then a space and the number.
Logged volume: mL 4.4
